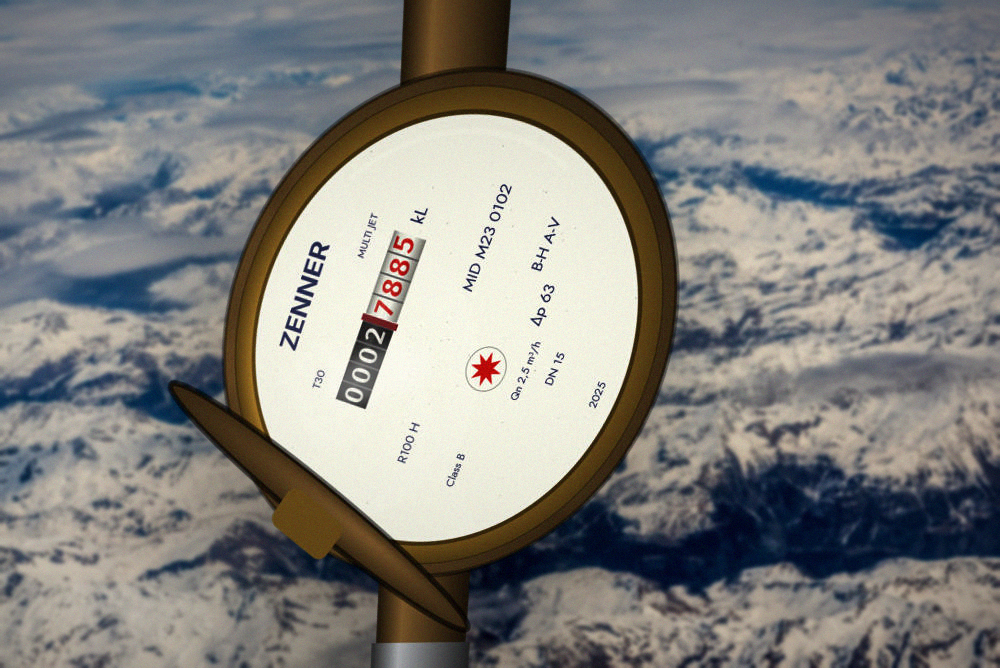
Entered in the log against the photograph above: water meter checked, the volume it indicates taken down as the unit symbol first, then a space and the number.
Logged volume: kL 2.7885
